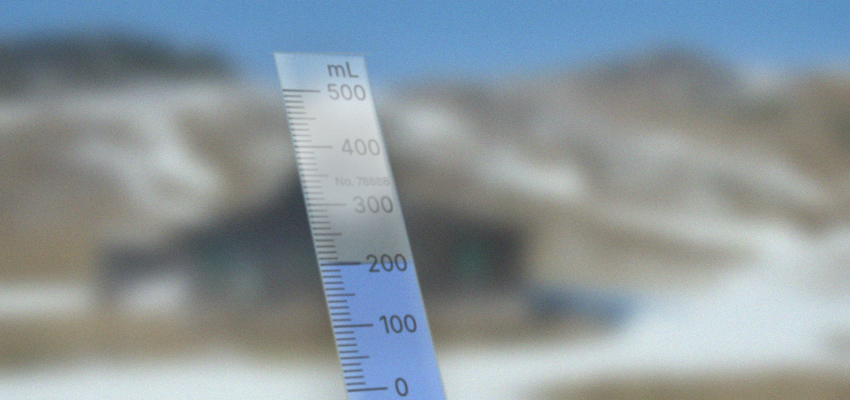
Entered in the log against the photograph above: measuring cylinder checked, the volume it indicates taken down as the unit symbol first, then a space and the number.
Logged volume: mL 200
